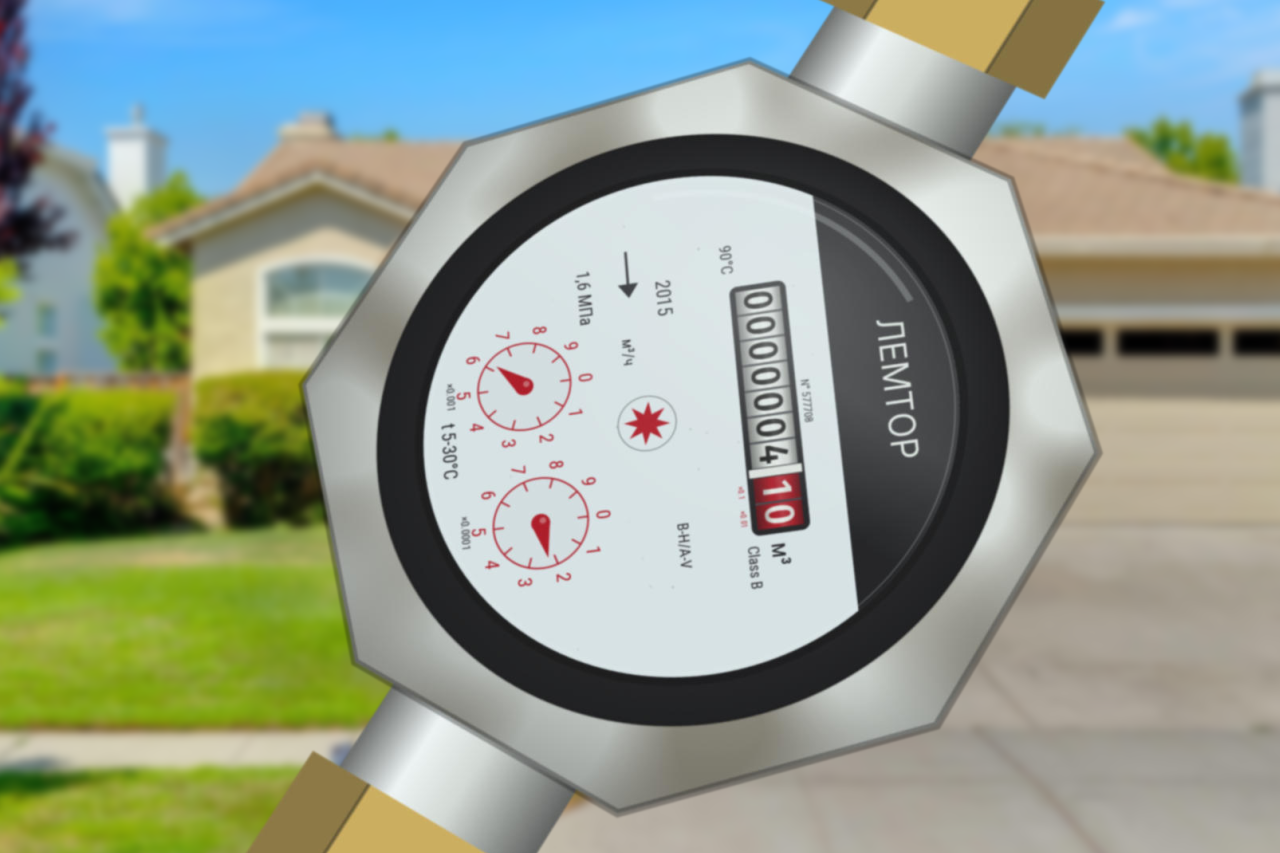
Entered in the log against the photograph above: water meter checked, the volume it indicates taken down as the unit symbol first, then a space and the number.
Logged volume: m³ 4.1062
